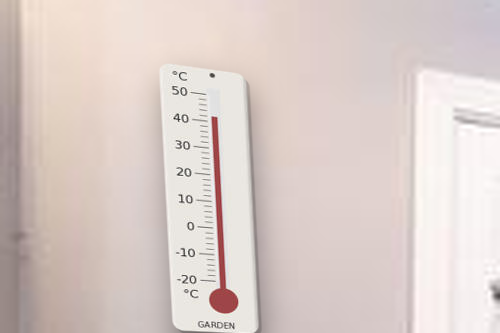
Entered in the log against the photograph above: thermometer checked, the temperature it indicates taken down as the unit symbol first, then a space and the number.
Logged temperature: °C 42
